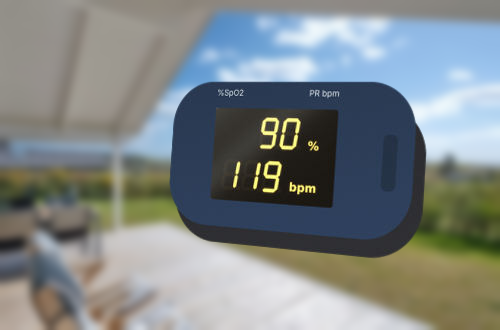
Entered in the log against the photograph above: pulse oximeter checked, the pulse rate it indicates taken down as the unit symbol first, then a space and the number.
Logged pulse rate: bpm 119
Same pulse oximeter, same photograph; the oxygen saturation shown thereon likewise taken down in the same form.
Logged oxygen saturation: % 90
